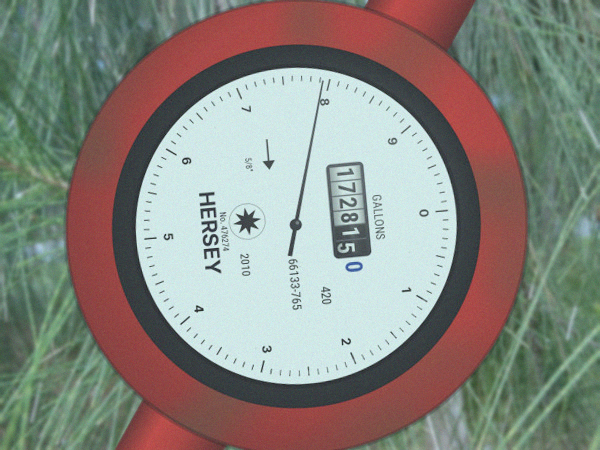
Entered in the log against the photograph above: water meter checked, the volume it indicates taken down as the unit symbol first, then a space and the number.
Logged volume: gal 1728147.9
